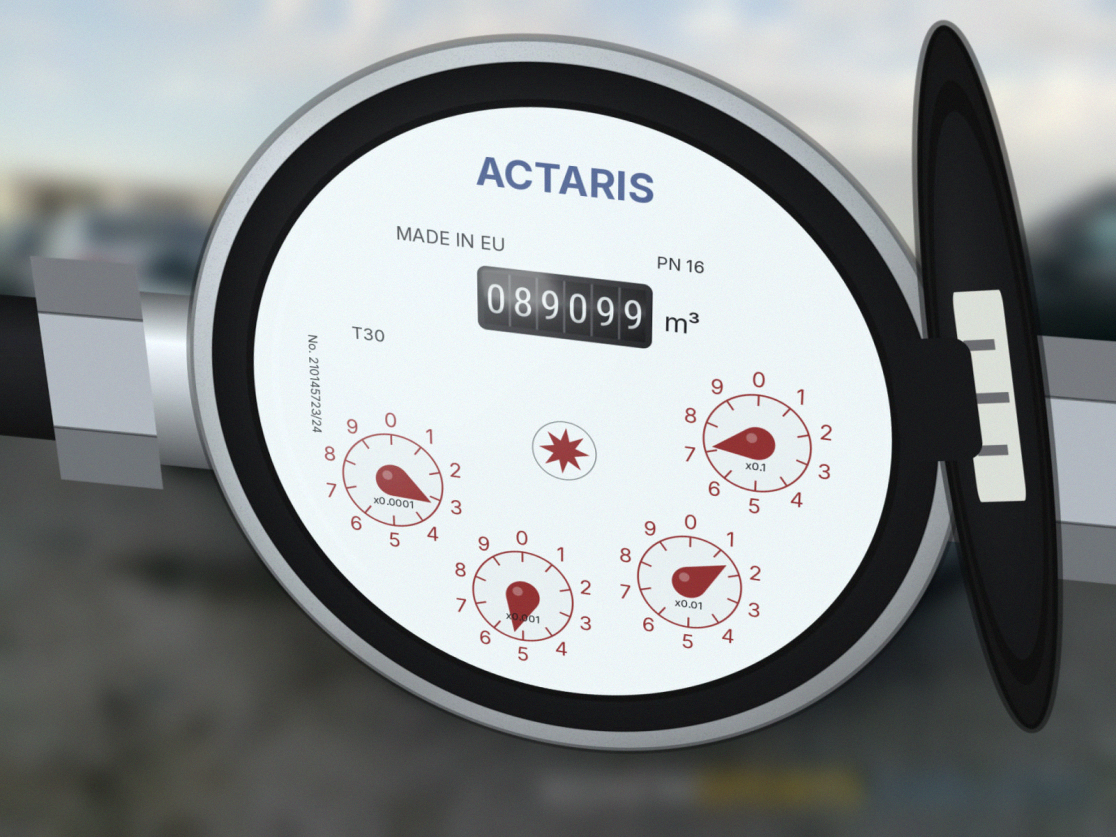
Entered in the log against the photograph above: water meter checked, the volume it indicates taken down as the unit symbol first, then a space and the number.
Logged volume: m³ 89099.7153
